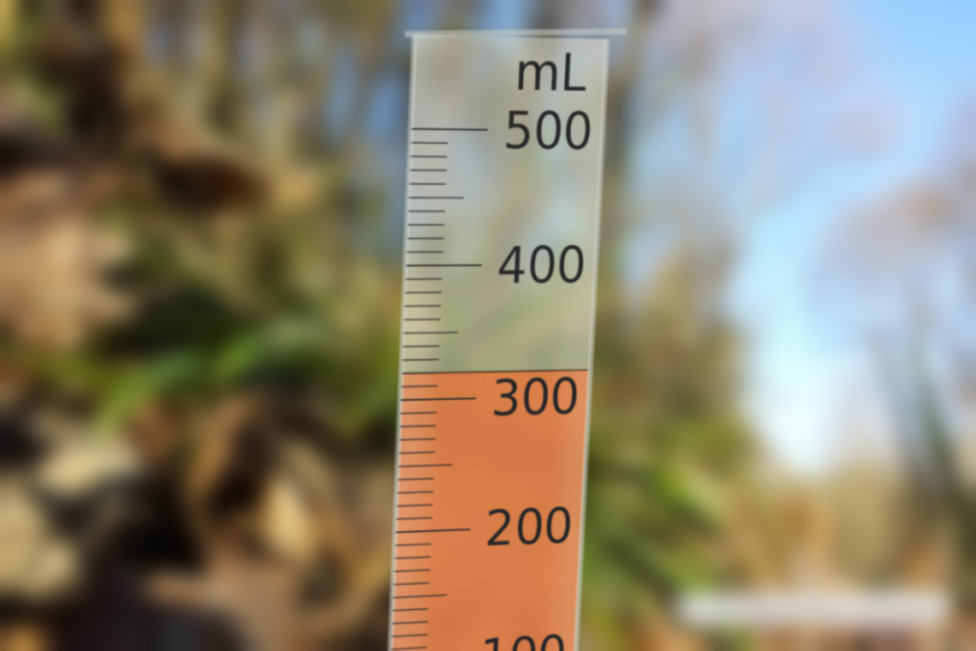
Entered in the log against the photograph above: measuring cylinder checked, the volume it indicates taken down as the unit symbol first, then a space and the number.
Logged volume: mL 320
